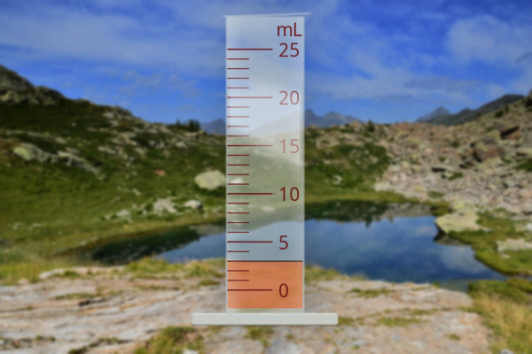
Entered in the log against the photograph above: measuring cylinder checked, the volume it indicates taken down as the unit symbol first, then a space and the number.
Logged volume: mL 3
